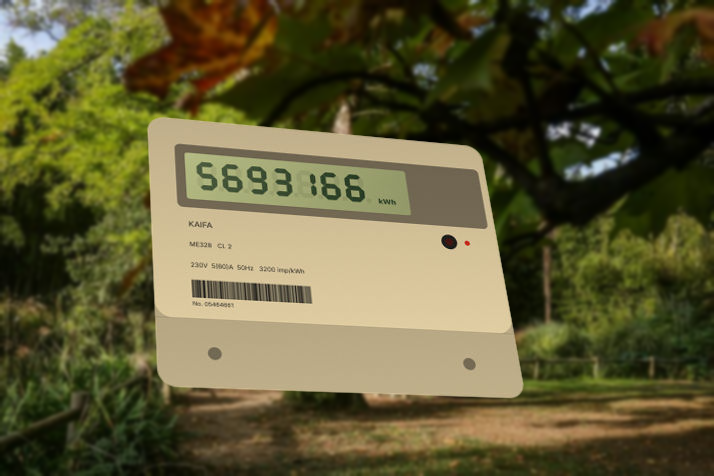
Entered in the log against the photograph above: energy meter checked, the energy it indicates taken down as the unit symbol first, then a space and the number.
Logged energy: kWh 5693166
